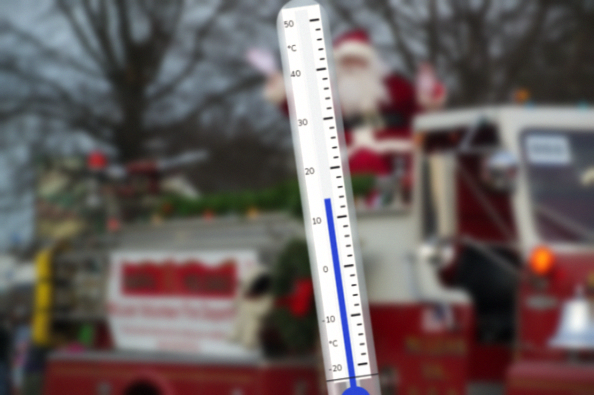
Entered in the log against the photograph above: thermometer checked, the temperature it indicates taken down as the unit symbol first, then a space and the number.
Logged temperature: °C 14
